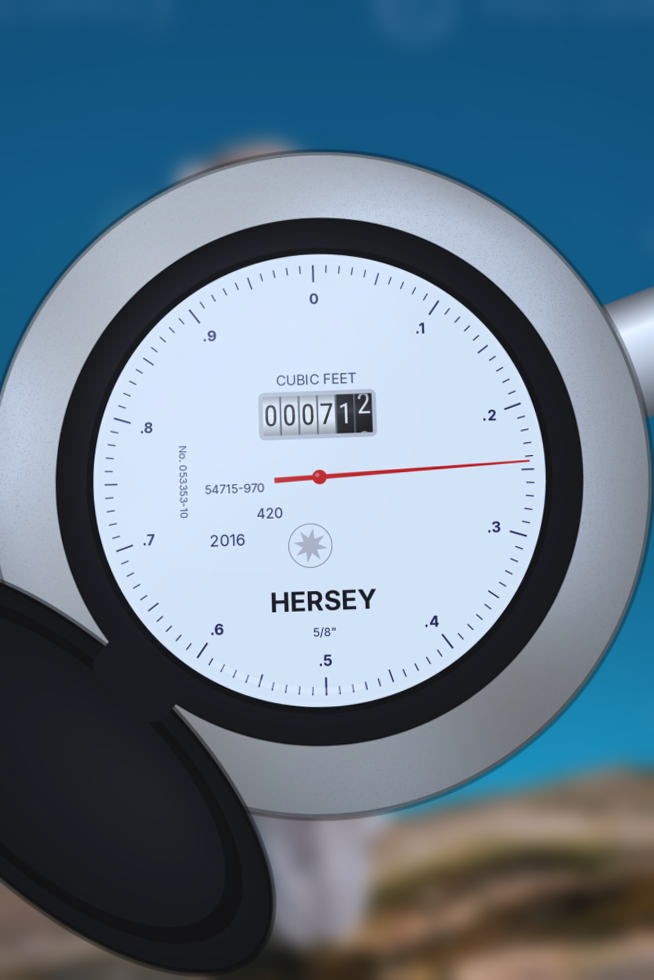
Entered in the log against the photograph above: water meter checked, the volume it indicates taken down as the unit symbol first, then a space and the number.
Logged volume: ft³ 712.24
